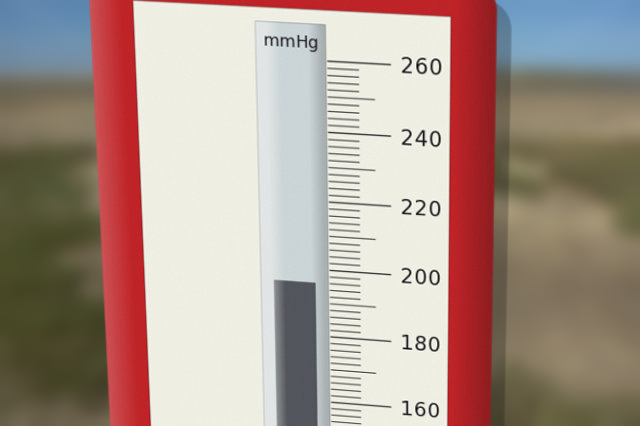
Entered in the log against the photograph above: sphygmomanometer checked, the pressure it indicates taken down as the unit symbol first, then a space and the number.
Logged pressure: mmHg 196
